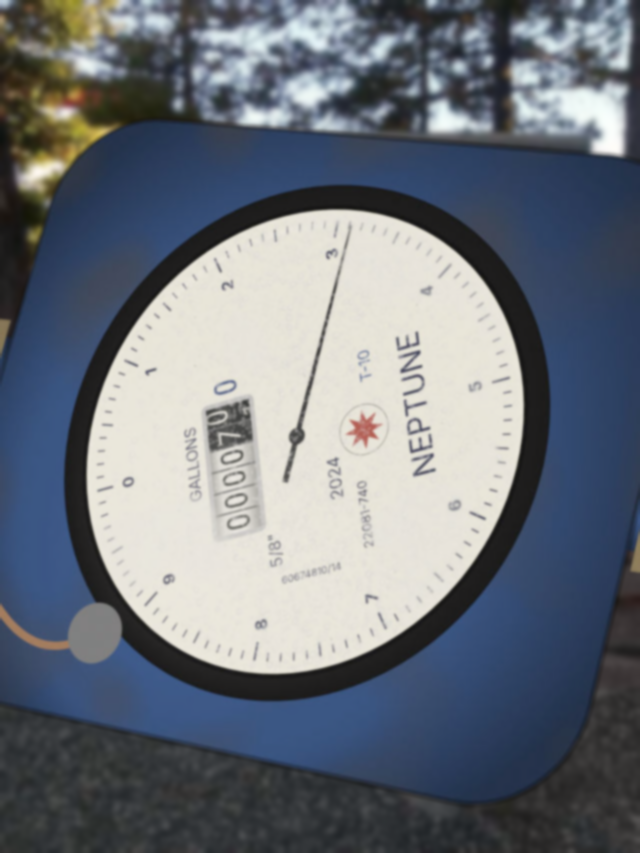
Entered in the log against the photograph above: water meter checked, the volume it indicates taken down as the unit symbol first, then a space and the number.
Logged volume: gal 703.1
